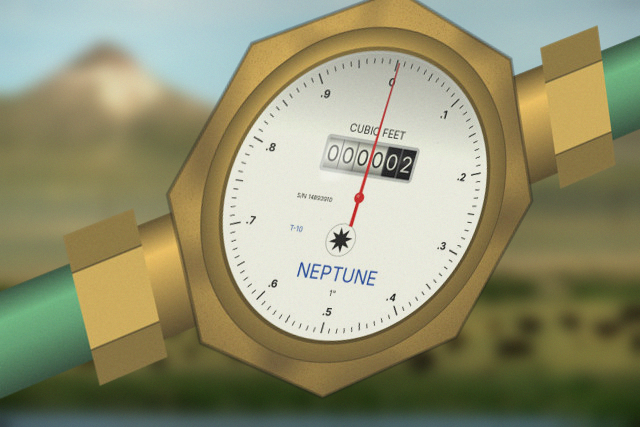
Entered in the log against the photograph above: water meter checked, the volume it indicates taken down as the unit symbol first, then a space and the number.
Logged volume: ft³ 2.00
